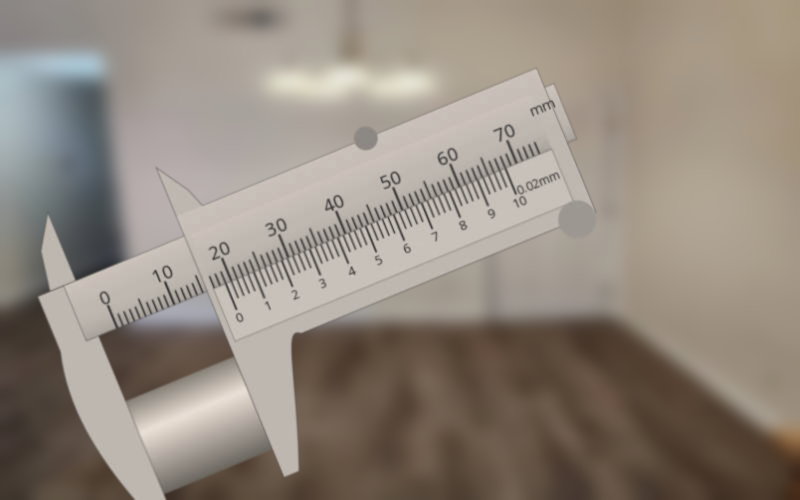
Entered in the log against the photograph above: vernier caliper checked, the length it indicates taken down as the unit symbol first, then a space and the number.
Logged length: mm 19.0
